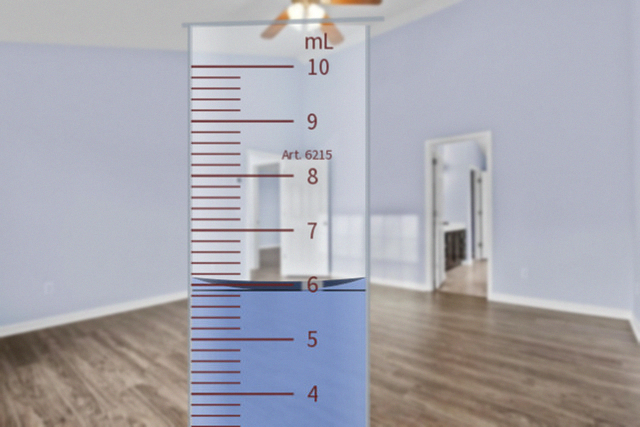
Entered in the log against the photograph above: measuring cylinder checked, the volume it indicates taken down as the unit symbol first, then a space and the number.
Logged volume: mL 5.9
